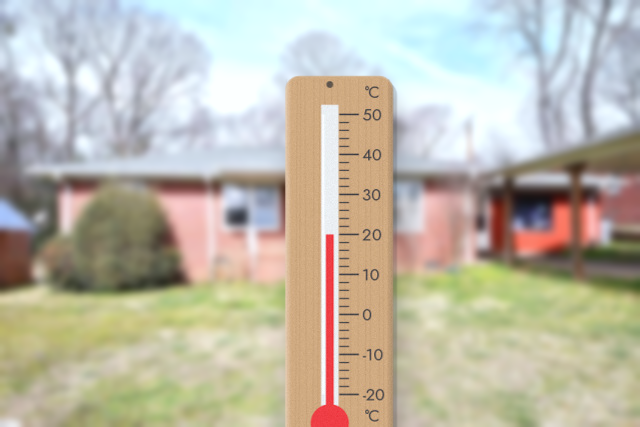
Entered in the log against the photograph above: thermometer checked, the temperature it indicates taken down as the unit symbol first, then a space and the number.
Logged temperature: °C 20
